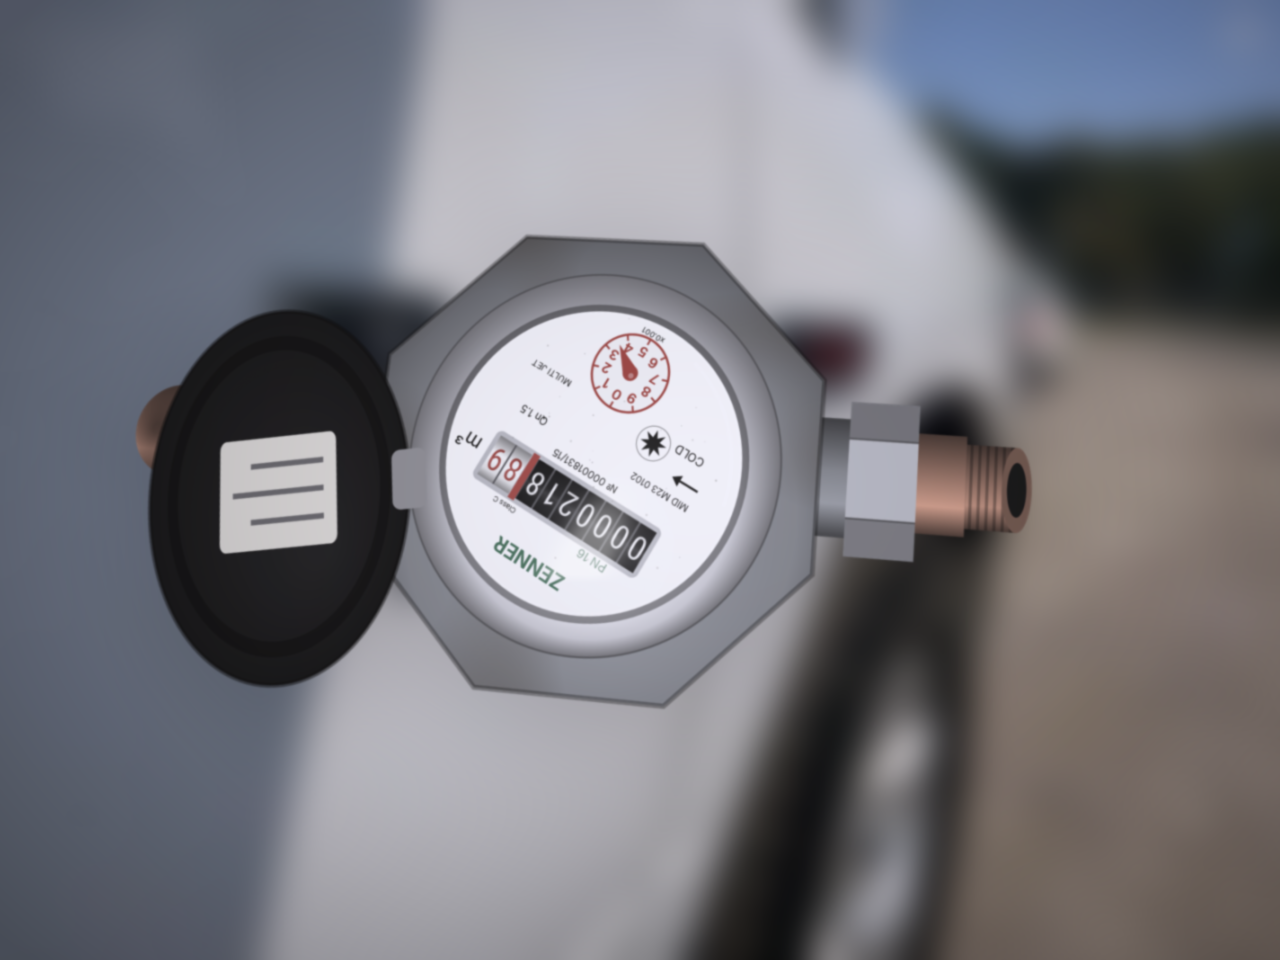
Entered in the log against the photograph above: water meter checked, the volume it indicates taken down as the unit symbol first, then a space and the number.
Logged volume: m³ 218.893
